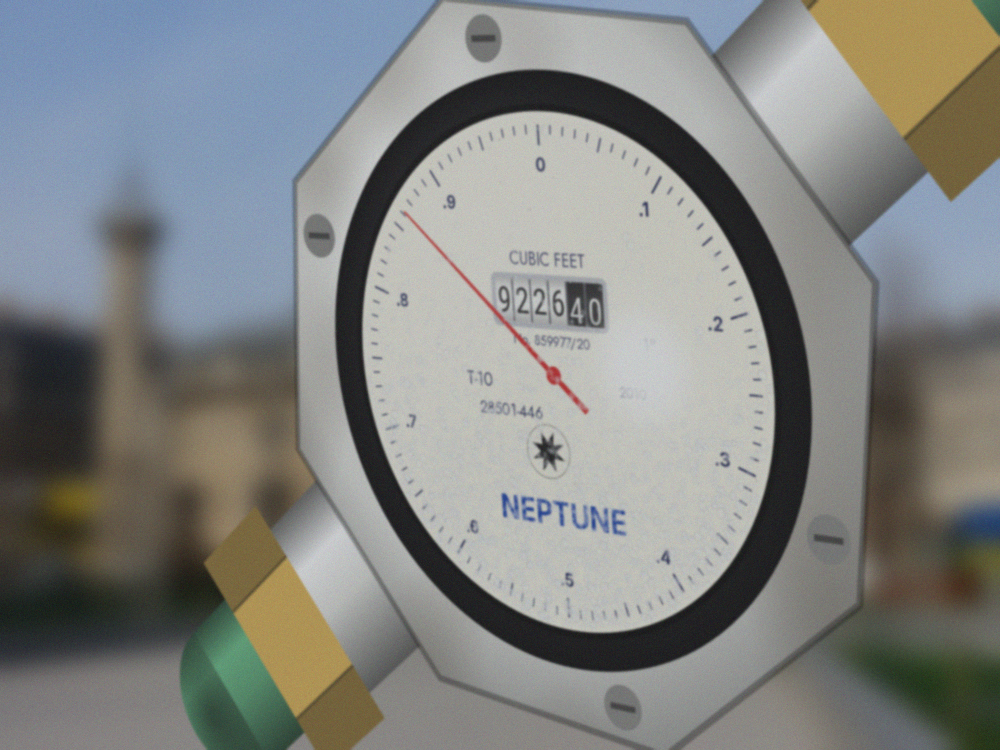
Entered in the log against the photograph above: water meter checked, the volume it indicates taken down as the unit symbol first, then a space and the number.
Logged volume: ft³ 922639.86
